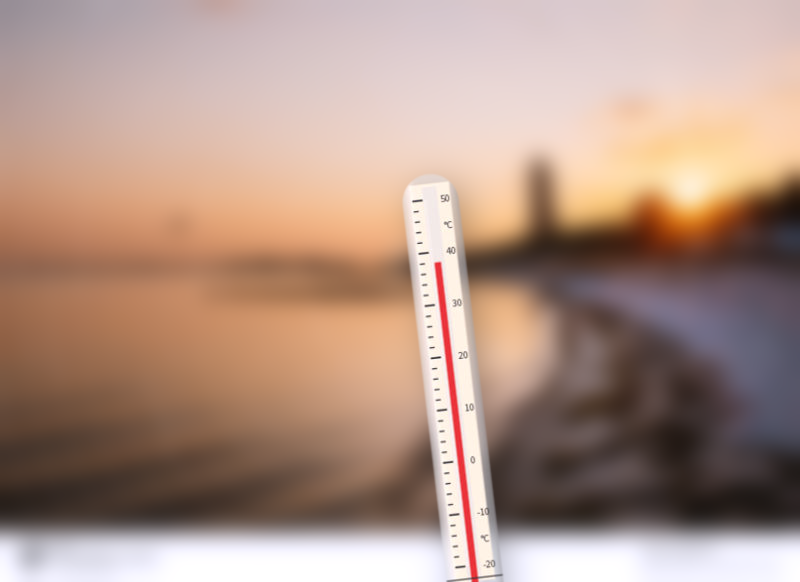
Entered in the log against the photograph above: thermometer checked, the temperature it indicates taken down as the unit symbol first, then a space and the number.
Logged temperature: °C 38
